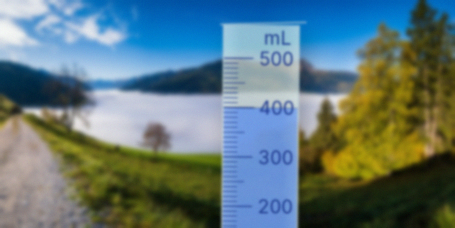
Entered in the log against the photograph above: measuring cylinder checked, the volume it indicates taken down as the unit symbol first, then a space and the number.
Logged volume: mL 400
